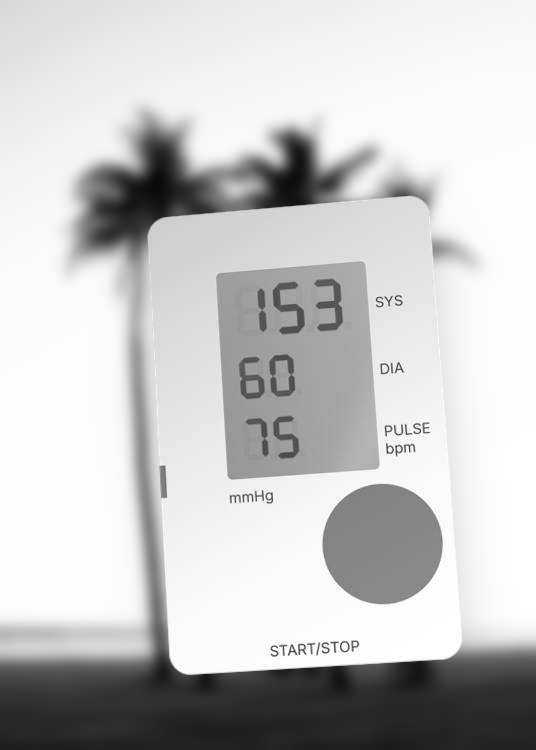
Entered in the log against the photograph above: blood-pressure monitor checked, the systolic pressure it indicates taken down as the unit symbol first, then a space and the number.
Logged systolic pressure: mmHg 153
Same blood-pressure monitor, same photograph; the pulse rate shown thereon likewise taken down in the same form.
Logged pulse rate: bpm 75
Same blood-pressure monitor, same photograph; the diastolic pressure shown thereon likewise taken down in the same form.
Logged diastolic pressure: mmHg 60
